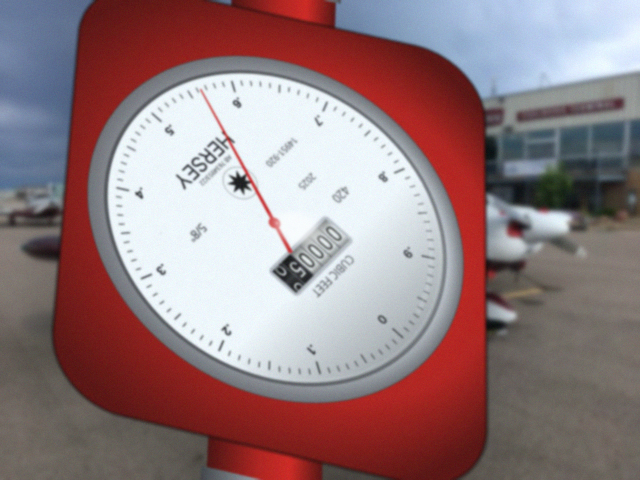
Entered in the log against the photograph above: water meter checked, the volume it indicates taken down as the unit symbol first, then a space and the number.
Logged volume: ft³ 58.56
